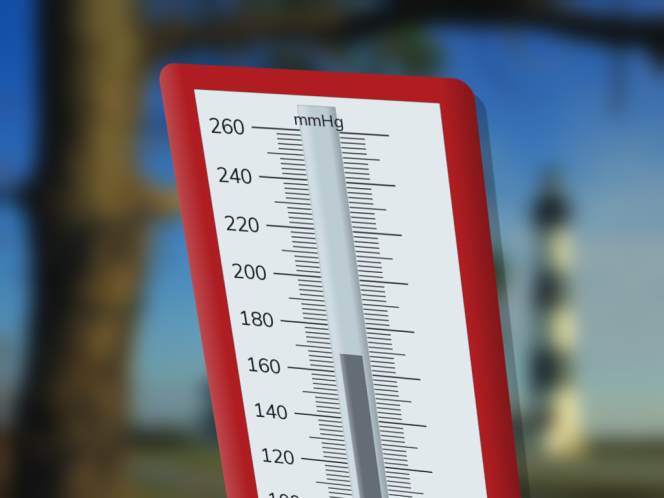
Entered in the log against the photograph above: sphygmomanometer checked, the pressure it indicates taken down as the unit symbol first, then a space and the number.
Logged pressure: mmHg 168
